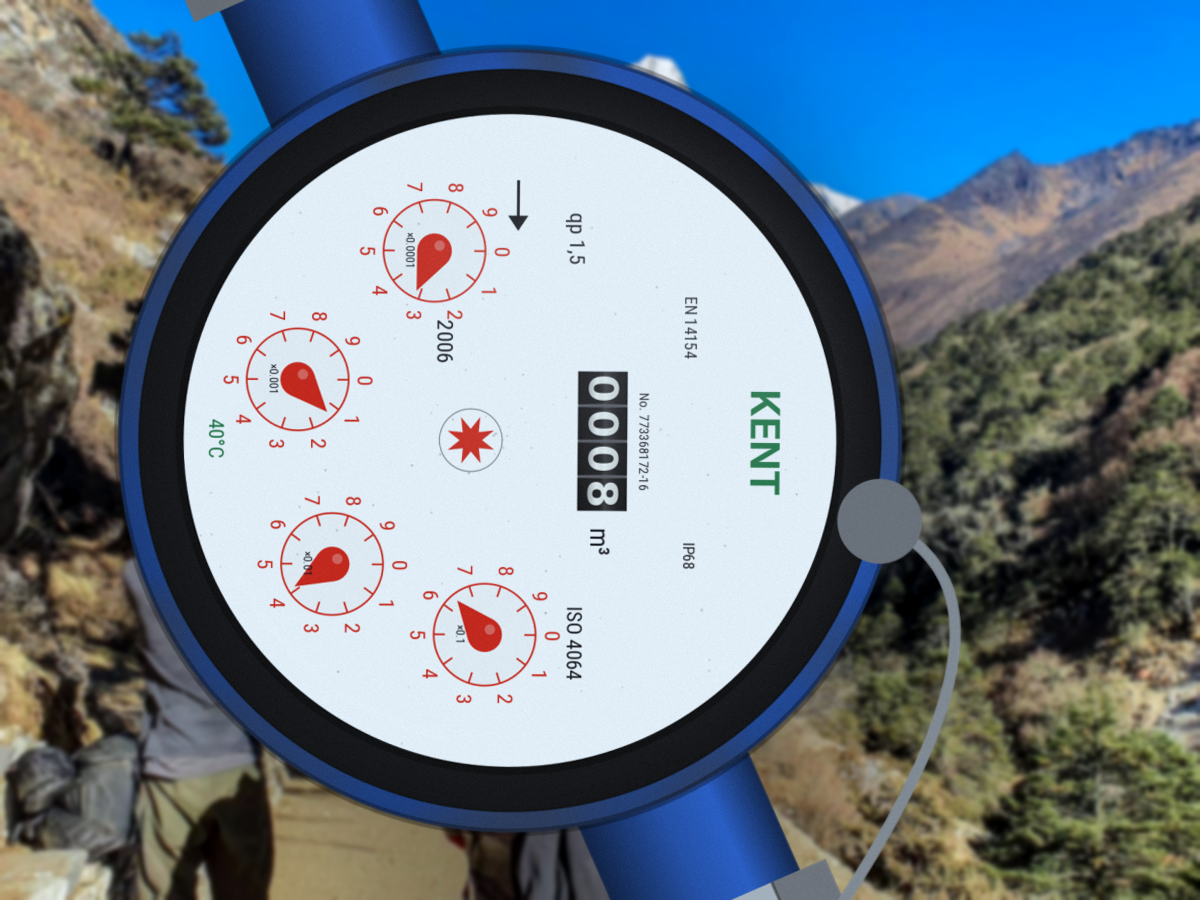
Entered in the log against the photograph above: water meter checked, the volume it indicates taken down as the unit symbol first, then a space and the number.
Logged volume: m³ 8.6413
